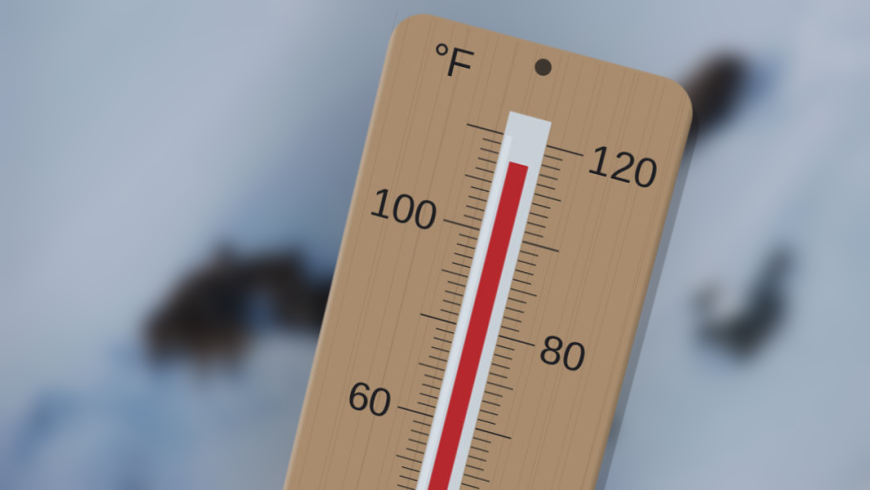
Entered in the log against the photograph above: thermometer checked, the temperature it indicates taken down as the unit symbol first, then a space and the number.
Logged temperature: °F 115
